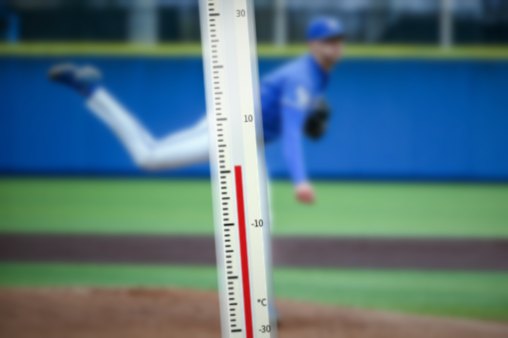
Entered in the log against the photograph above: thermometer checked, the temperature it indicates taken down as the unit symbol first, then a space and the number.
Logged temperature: °C 1
